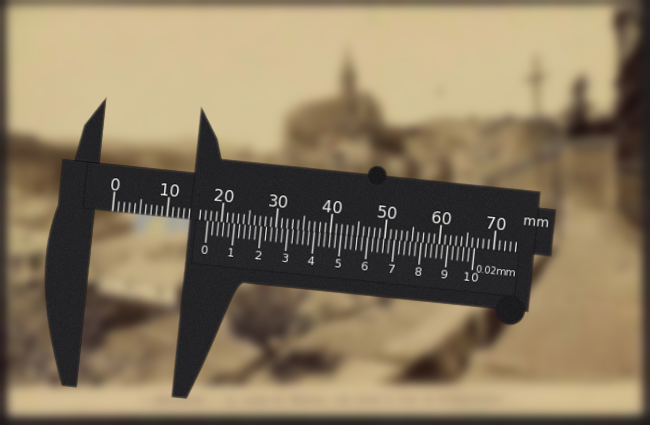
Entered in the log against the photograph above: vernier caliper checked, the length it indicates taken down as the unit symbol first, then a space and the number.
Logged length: mm 17.5
